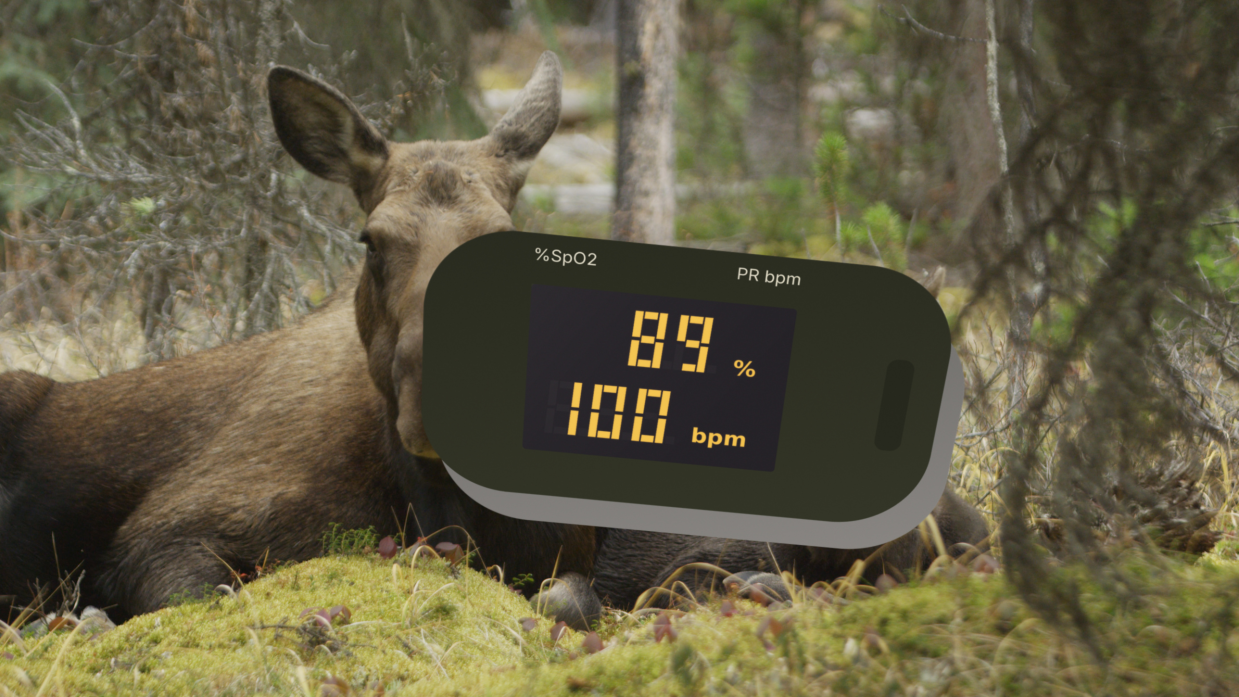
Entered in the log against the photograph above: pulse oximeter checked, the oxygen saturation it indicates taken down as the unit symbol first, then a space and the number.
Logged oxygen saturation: % 89
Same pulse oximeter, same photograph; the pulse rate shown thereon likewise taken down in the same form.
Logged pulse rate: bpm 100
